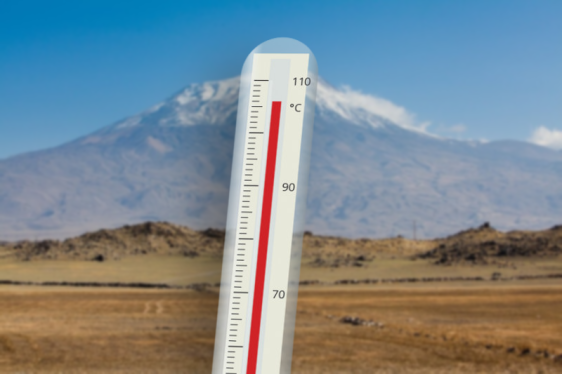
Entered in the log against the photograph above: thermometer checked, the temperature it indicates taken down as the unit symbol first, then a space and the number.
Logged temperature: °C 106
